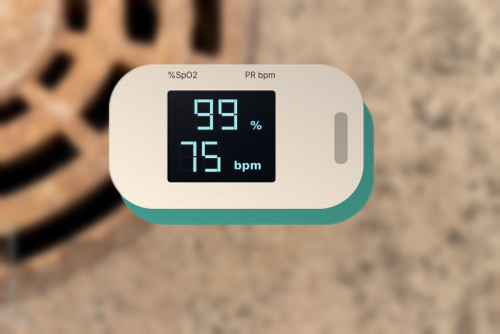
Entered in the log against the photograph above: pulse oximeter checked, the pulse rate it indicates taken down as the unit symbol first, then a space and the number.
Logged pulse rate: bpm 75
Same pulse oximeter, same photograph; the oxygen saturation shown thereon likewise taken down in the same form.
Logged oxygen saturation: % 99
